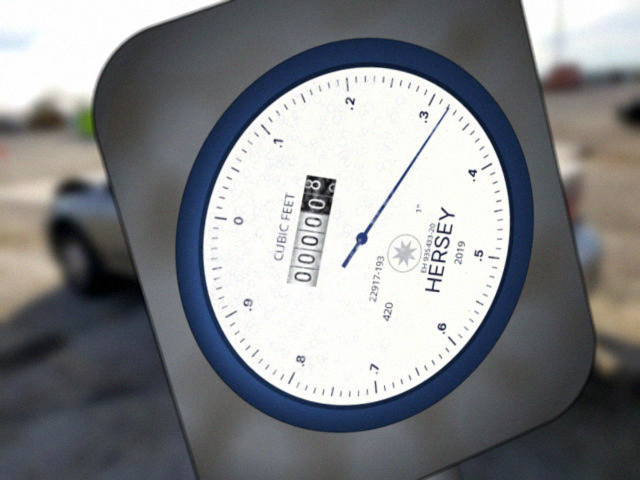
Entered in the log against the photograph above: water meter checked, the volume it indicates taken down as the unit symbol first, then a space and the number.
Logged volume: ft³ 8.32
